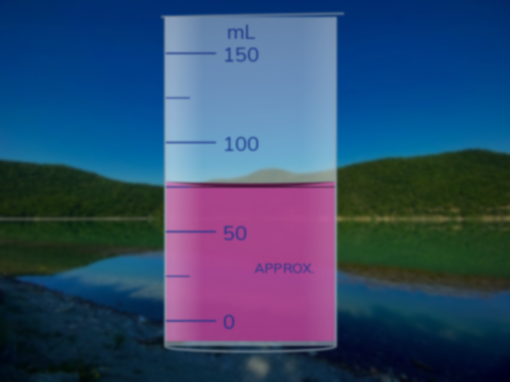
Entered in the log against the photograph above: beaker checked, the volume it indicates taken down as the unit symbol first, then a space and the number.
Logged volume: mL 75
